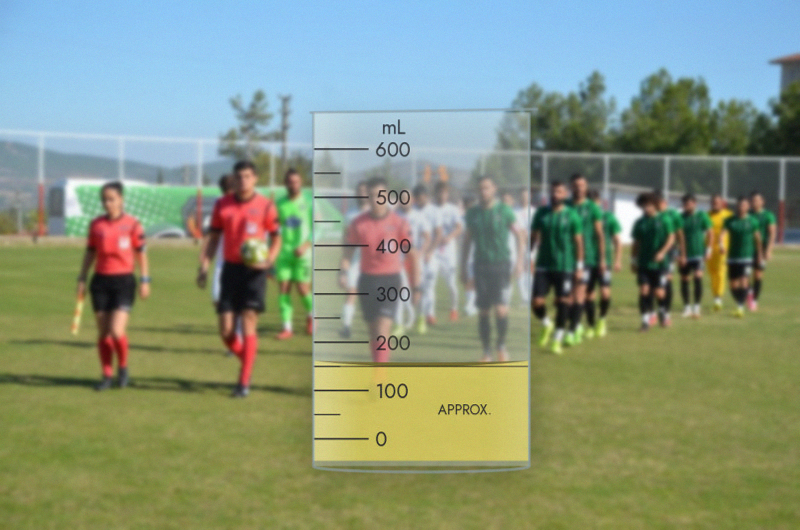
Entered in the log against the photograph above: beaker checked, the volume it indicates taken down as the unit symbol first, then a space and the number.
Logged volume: mL 150
